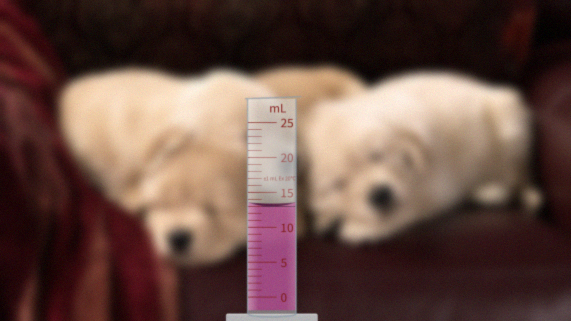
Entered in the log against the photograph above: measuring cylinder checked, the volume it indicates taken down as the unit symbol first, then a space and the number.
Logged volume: mL 13
